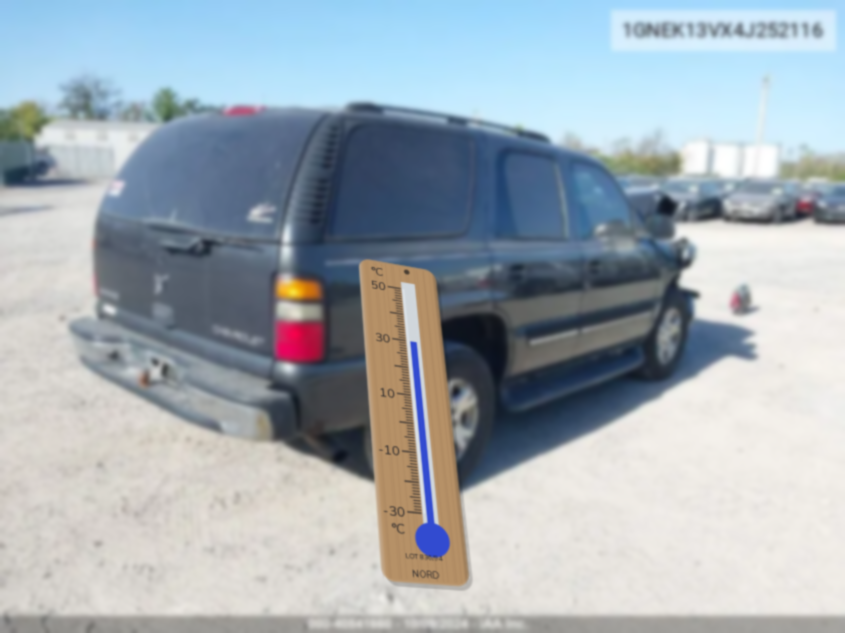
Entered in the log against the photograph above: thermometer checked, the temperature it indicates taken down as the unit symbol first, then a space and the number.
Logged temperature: °C 30
